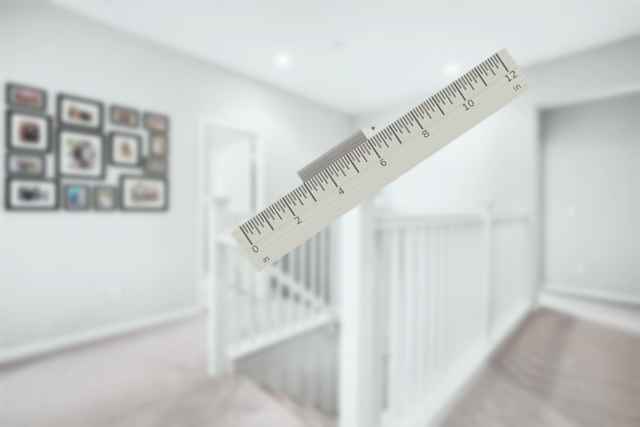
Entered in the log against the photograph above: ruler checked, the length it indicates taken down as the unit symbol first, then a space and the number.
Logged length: in 3.5
